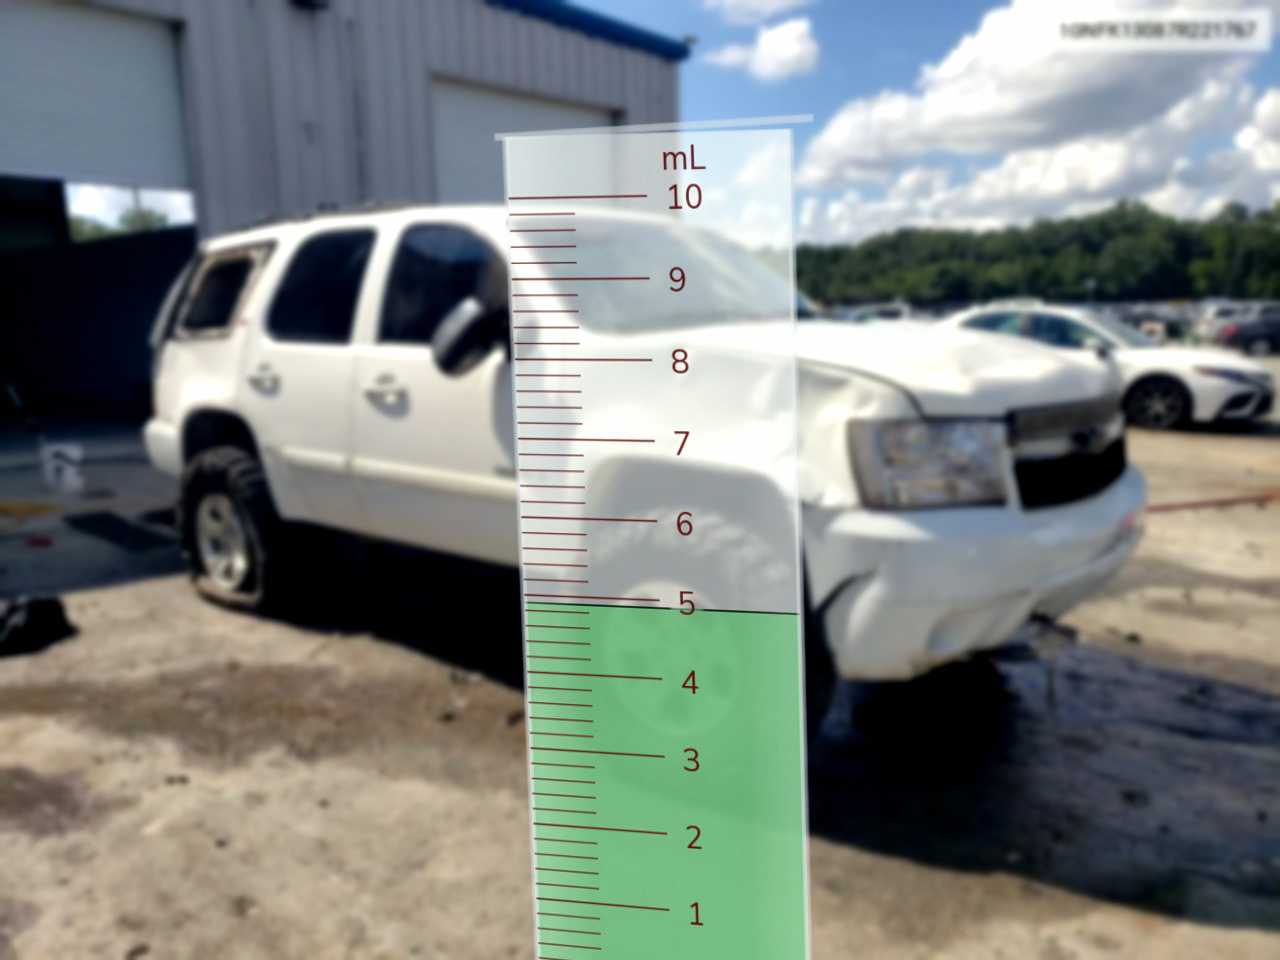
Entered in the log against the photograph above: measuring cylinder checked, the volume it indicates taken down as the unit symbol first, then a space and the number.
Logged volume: mL 4.9
